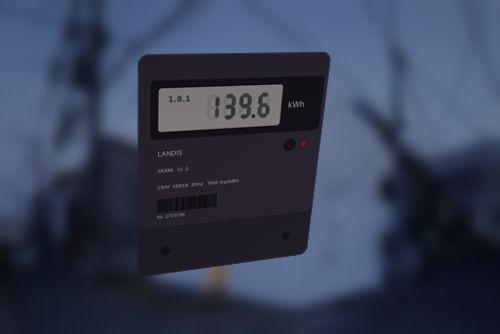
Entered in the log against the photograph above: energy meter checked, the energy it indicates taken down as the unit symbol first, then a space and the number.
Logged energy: kWh 139.6
